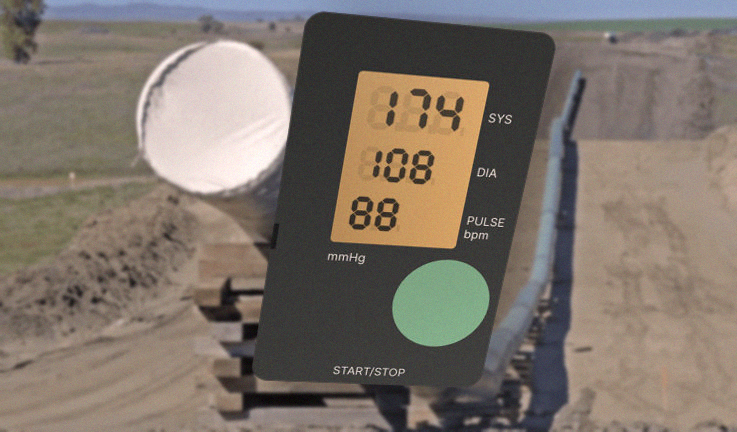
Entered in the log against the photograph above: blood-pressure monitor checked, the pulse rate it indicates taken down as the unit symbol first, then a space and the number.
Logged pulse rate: bpm 88
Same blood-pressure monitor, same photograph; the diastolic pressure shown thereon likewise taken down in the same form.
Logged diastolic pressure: mmHg 108
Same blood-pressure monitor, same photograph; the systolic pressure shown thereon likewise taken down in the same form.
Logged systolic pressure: mmHg 174
